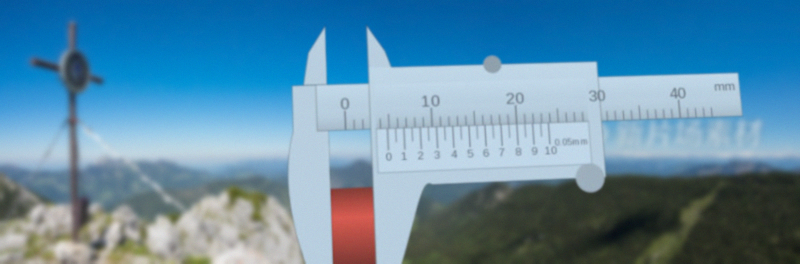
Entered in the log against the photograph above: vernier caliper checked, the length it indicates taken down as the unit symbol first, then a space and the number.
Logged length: mm 4.8
